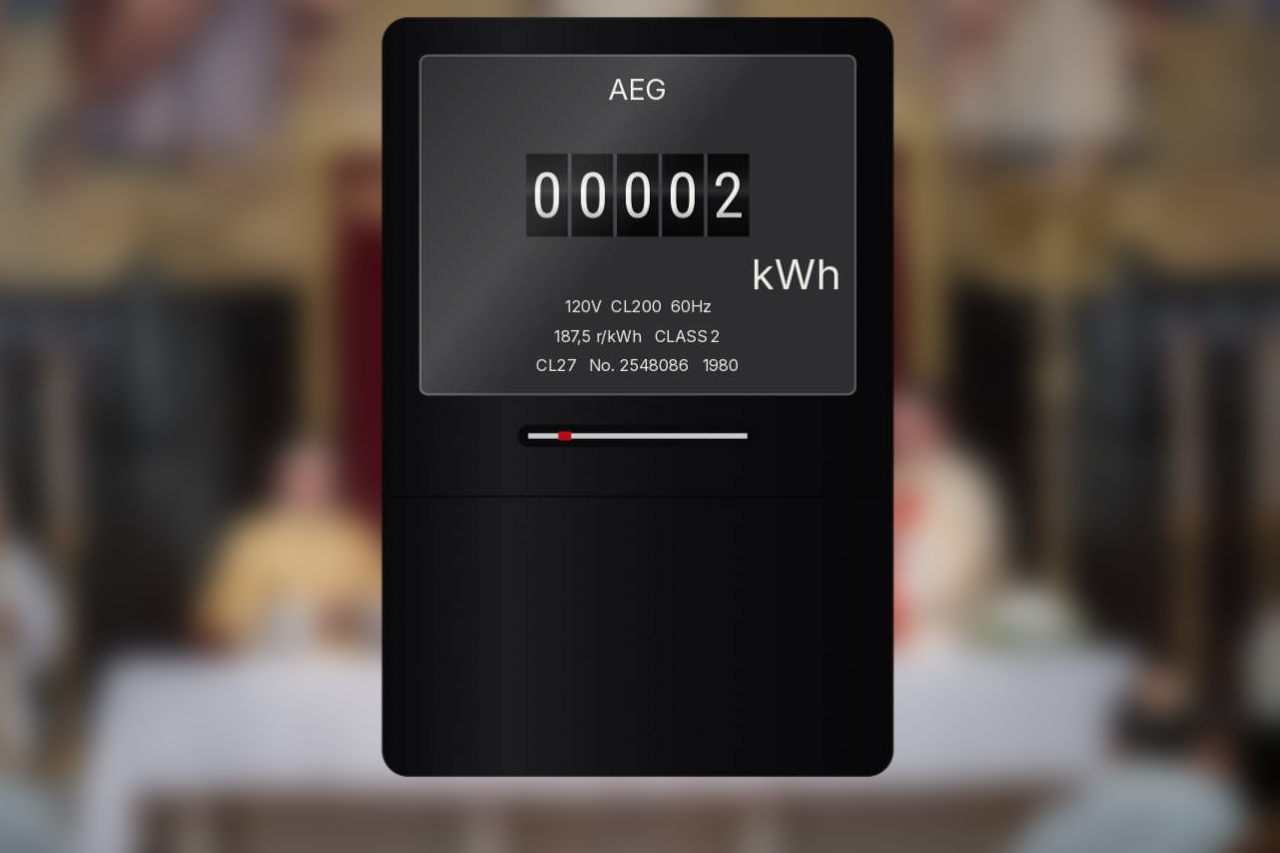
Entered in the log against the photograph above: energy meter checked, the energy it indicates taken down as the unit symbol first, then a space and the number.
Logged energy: kWh 2
